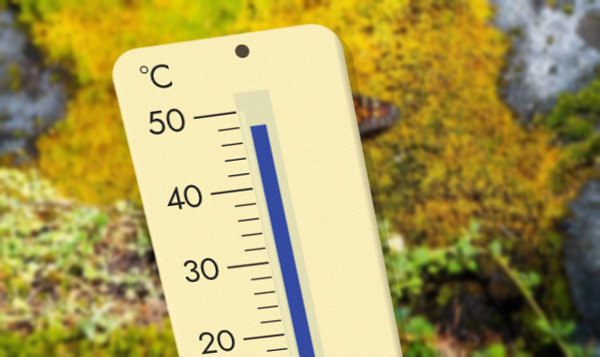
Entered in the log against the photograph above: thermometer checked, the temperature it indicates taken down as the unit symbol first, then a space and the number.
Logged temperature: °C 48
